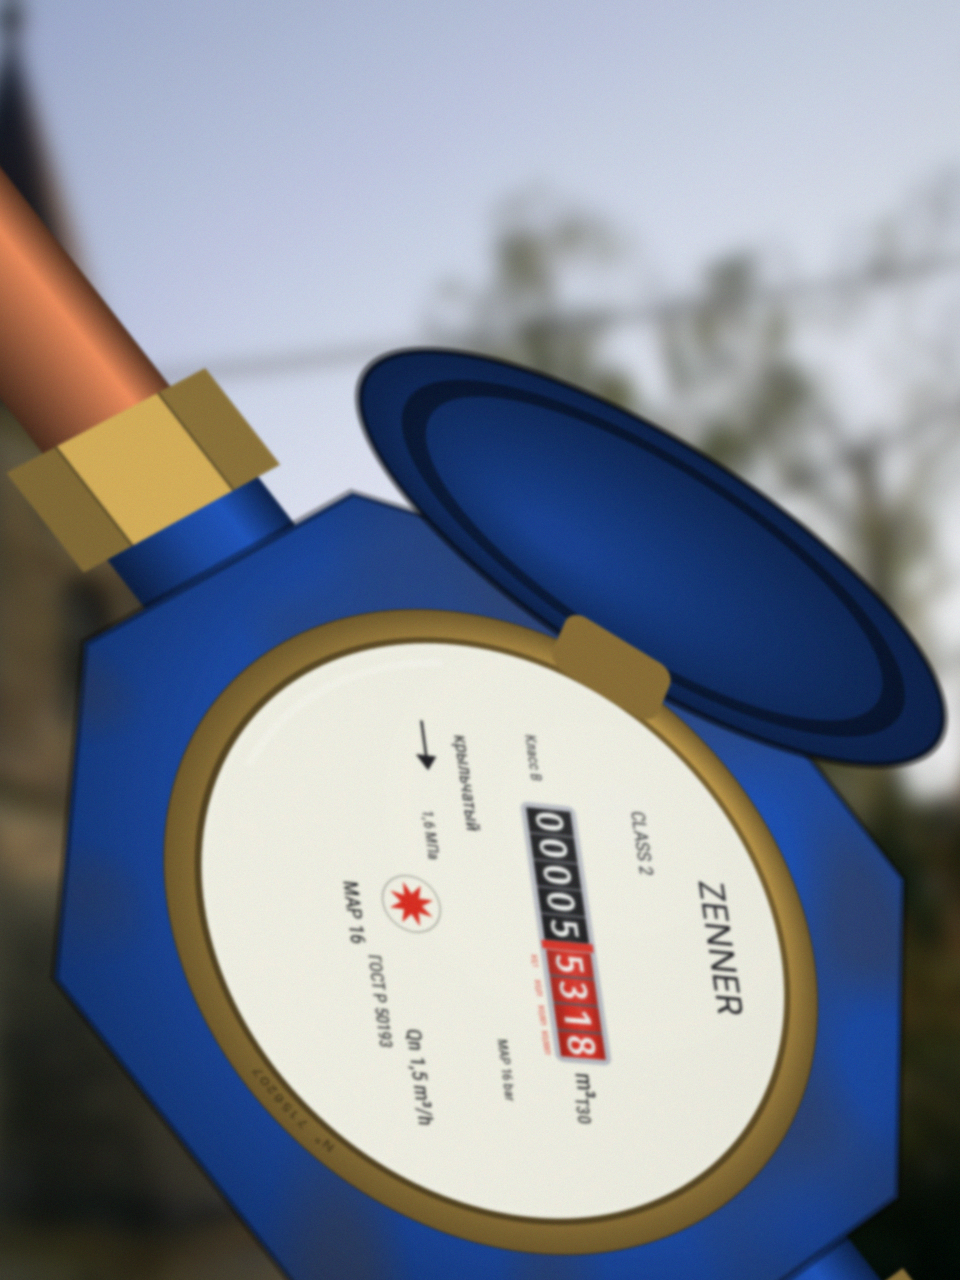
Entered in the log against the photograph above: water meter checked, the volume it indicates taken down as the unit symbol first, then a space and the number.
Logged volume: m³ 5.5318
